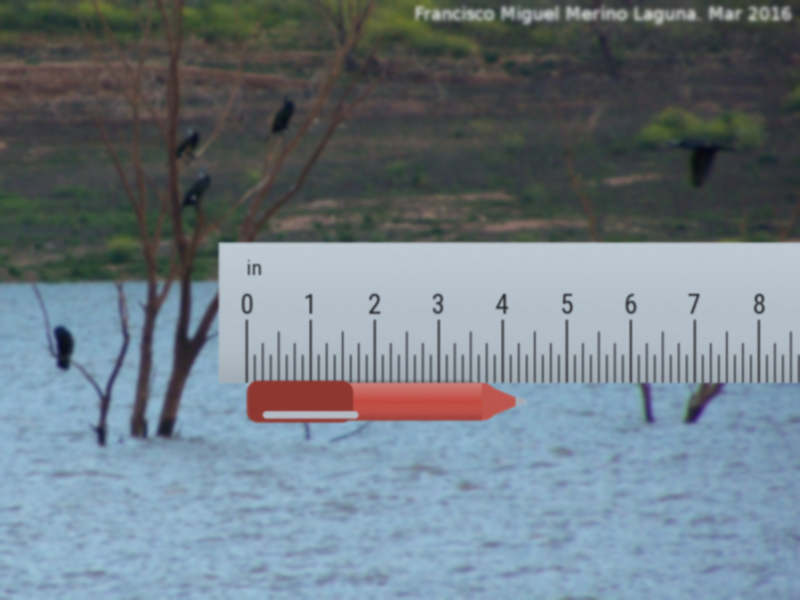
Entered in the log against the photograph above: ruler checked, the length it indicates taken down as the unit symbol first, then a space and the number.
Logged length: in 4.375
